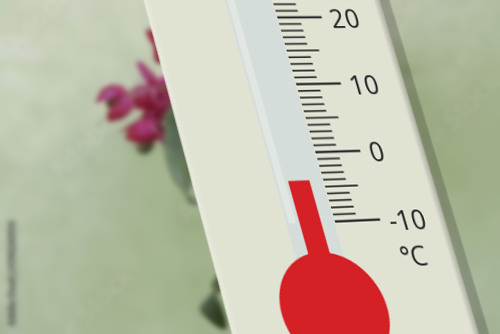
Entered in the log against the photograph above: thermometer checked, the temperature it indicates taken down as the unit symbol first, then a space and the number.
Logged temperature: °C -4
